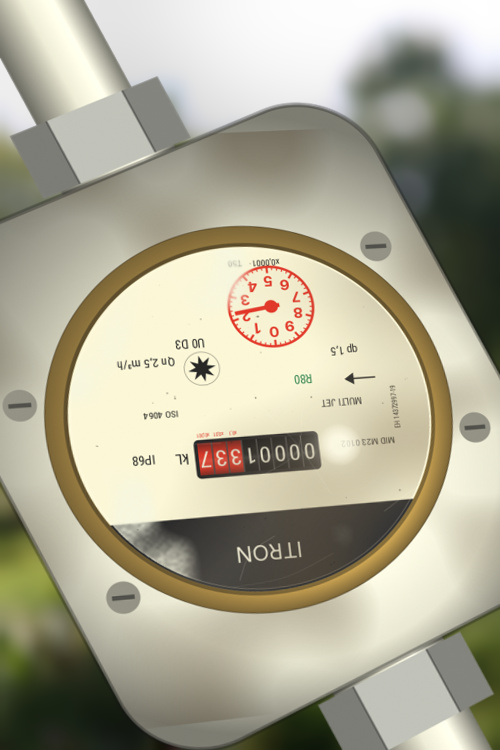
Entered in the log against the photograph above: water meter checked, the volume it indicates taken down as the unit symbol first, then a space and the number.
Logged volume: kL 1.3372
